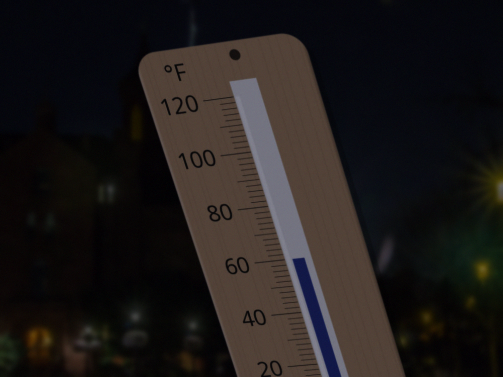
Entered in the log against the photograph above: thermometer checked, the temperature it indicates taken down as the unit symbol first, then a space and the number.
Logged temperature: °F 60
